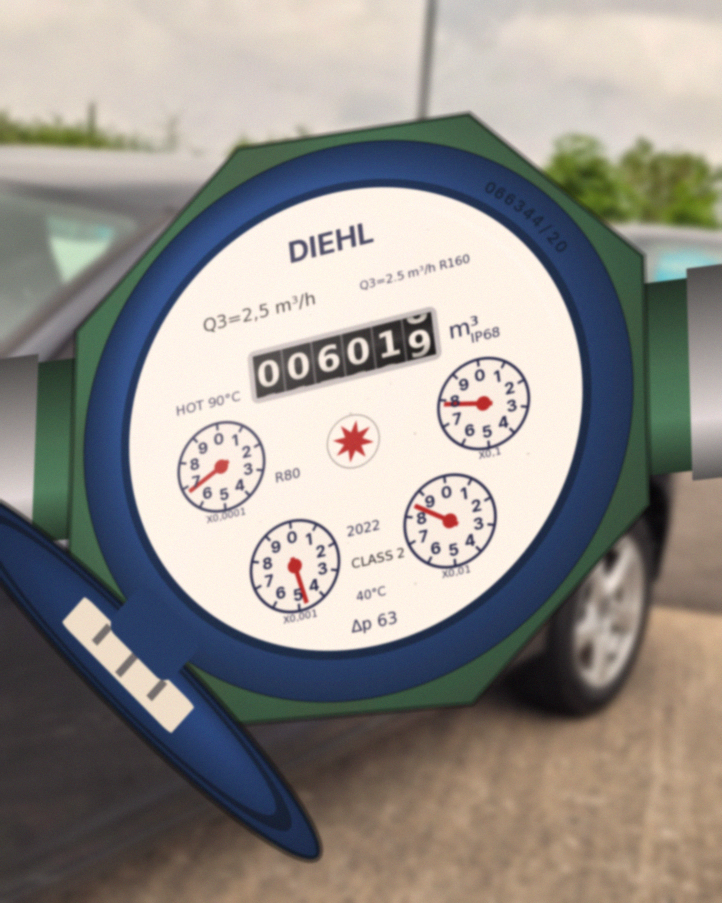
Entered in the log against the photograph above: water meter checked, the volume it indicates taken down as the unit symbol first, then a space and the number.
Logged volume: m³ 6018.7846
